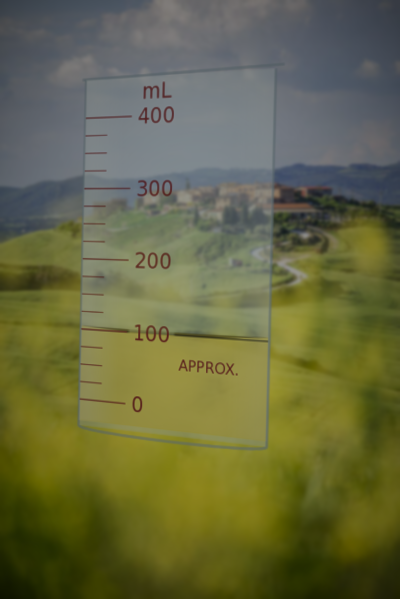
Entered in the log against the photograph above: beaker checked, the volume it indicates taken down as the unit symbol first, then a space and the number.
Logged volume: mL 100
